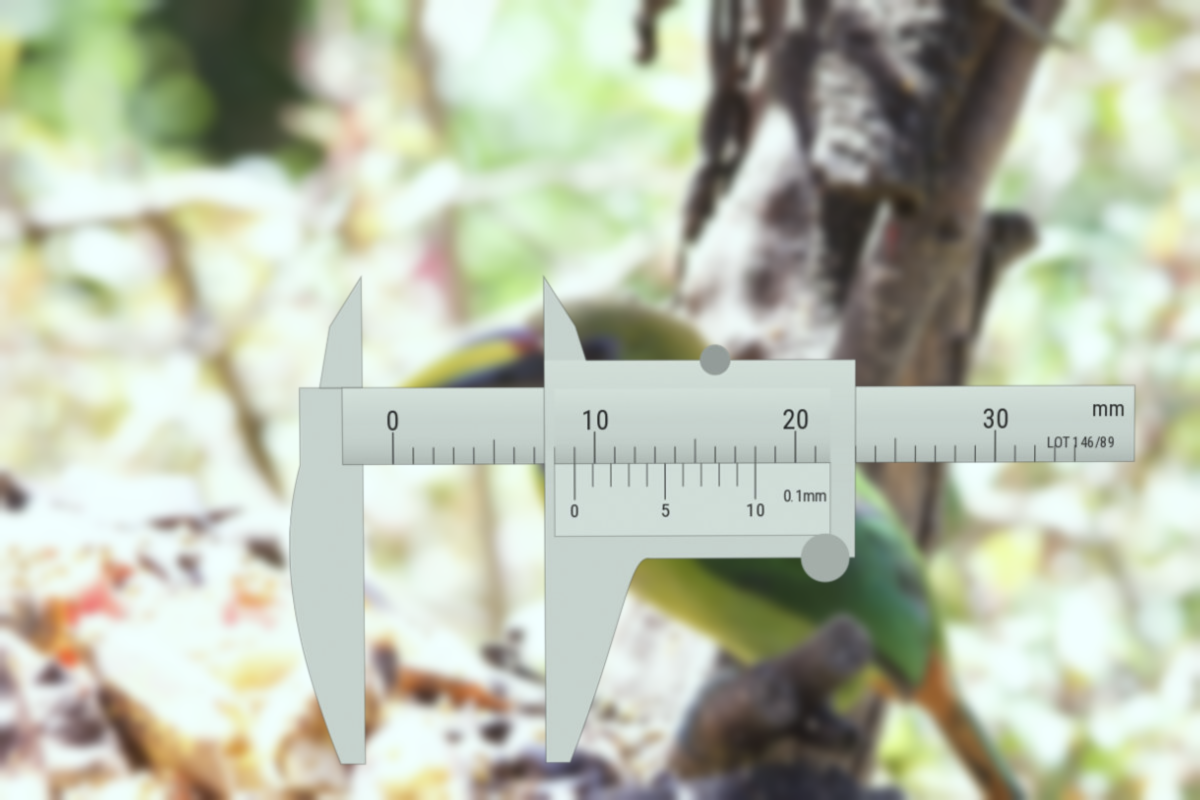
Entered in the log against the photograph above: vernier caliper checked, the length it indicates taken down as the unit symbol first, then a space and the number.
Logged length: mm 9.0
